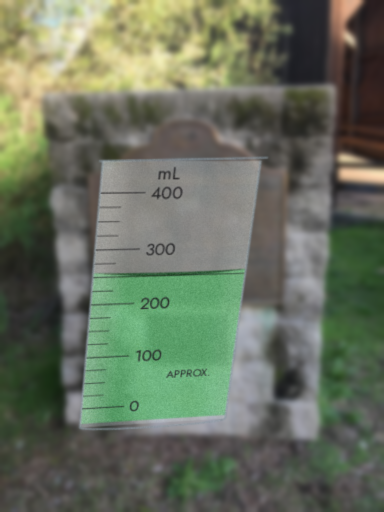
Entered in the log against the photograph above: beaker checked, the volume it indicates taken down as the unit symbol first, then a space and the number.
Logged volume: mL 250
